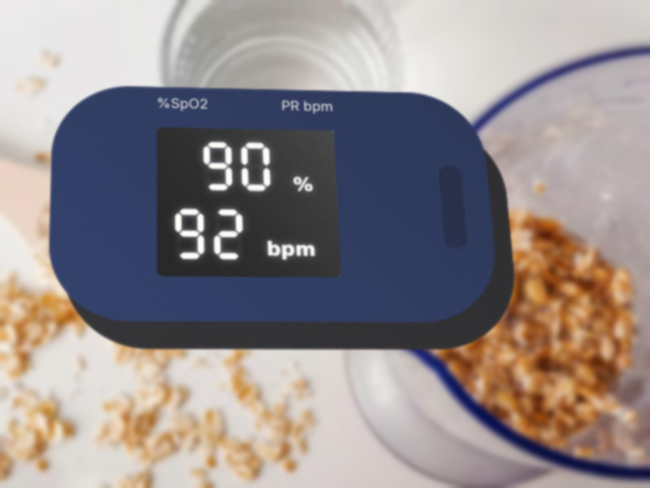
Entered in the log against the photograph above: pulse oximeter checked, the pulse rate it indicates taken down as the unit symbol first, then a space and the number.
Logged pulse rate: bpm 92
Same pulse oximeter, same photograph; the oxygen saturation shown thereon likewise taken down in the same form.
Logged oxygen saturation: % 90
